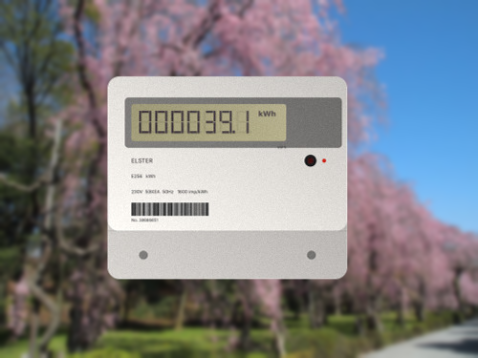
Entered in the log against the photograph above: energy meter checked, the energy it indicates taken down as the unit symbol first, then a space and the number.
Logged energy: kWh 39.1
